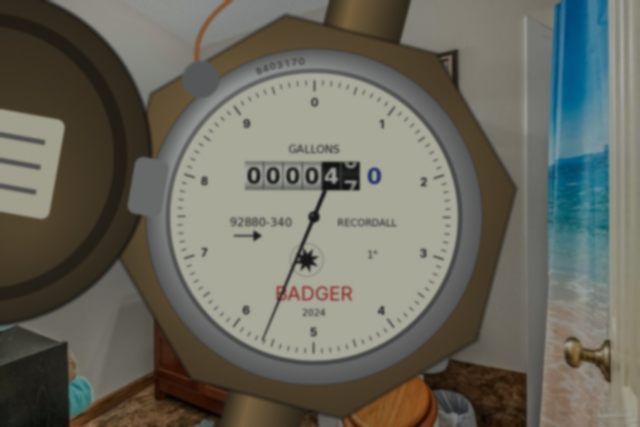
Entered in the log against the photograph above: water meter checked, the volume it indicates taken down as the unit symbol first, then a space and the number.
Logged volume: gal 465.6
